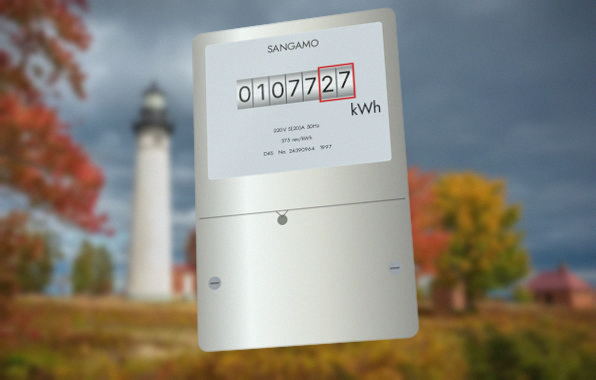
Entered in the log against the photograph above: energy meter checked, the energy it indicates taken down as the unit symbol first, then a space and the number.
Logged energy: kWh 1077.27
